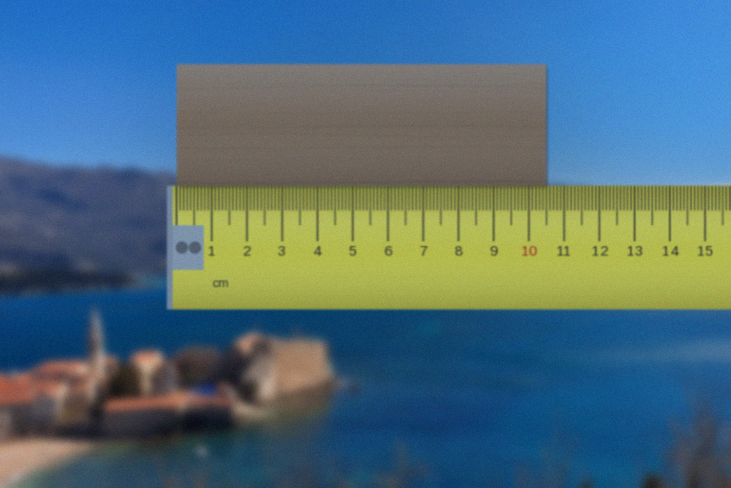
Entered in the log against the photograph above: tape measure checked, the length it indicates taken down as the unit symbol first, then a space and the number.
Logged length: cm 10.5
